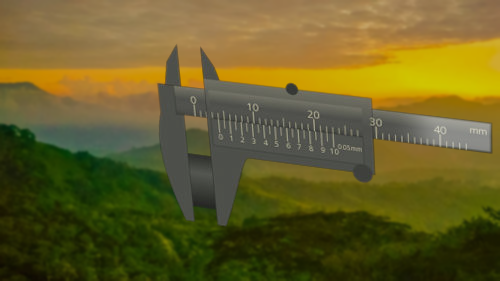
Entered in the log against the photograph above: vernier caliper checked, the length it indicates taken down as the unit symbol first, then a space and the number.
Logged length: mm 4.0
